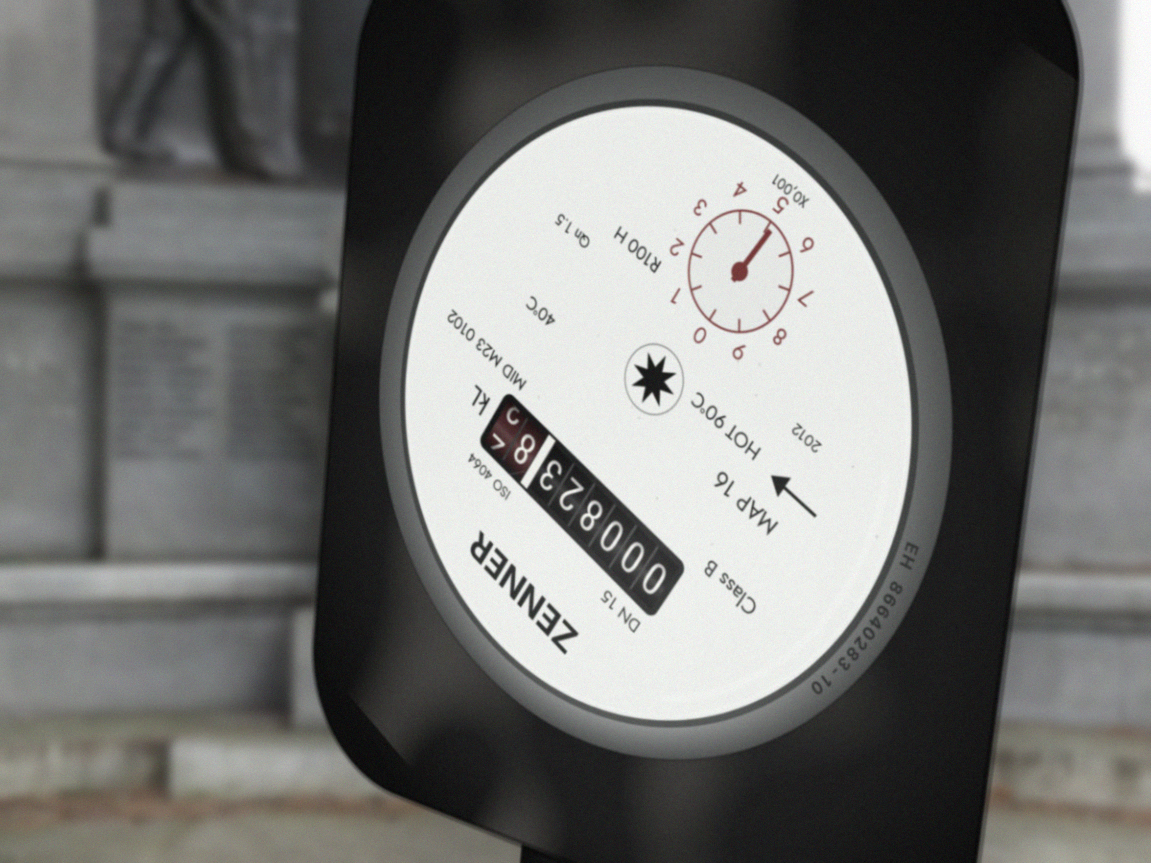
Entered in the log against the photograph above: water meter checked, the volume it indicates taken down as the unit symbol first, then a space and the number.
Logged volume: kL 823.825
